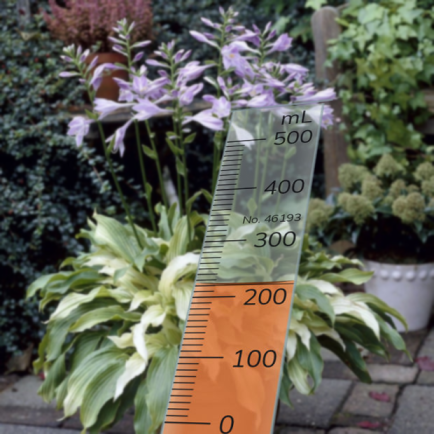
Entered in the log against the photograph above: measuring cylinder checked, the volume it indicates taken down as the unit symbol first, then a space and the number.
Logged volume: mL 220
